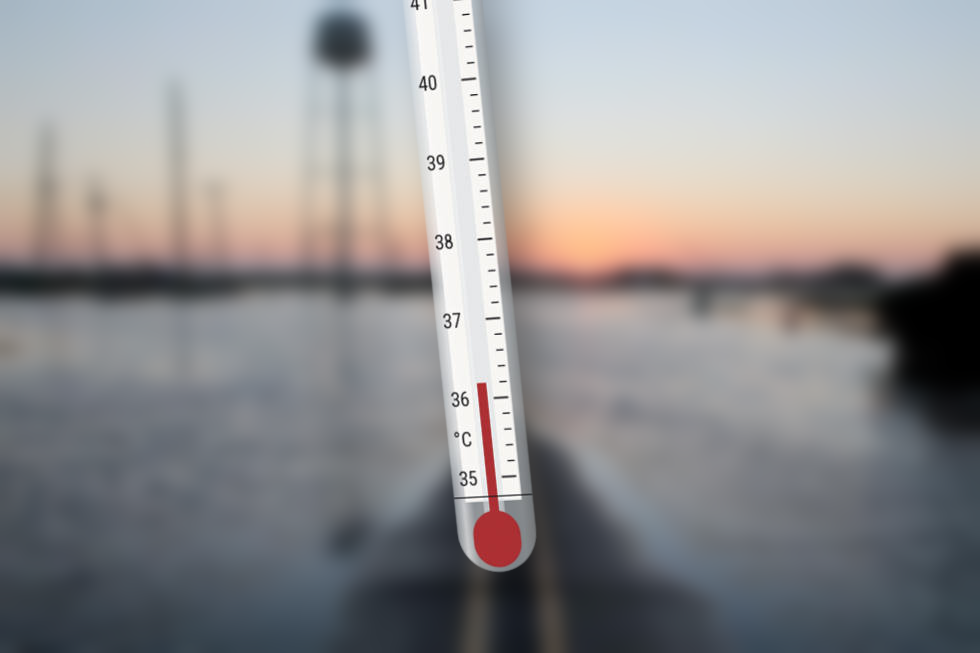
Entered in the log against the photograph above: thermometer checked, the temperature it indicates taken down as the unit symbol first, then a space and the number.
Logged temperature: °C 36.2
